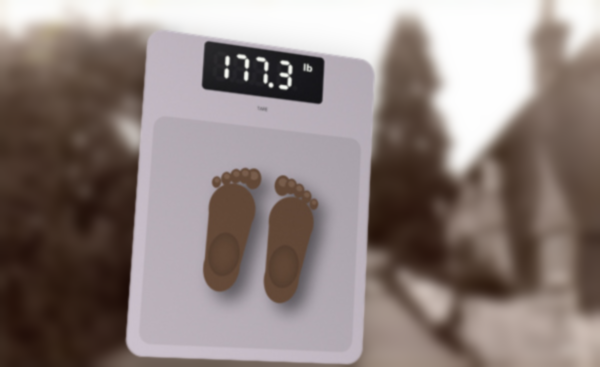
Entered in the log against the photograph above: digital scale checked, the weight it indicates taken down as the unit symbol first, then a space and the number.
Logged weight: lb 177.3
